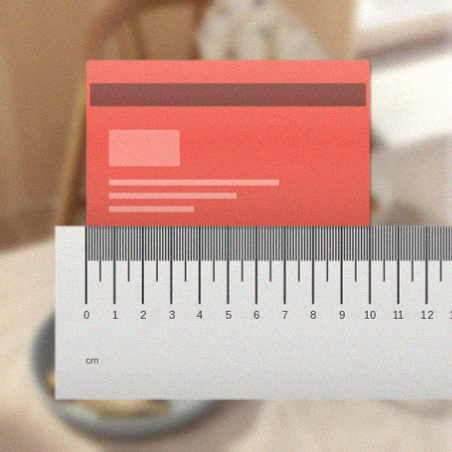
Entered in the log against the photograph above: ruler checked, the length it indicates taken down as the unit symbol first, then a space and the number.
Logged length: cm 10
